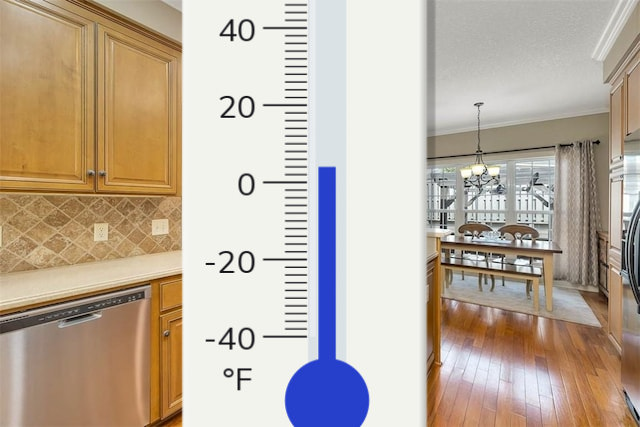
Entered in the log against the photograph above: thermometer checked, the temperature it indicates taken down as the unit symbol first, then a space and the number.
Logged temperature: °F 4
